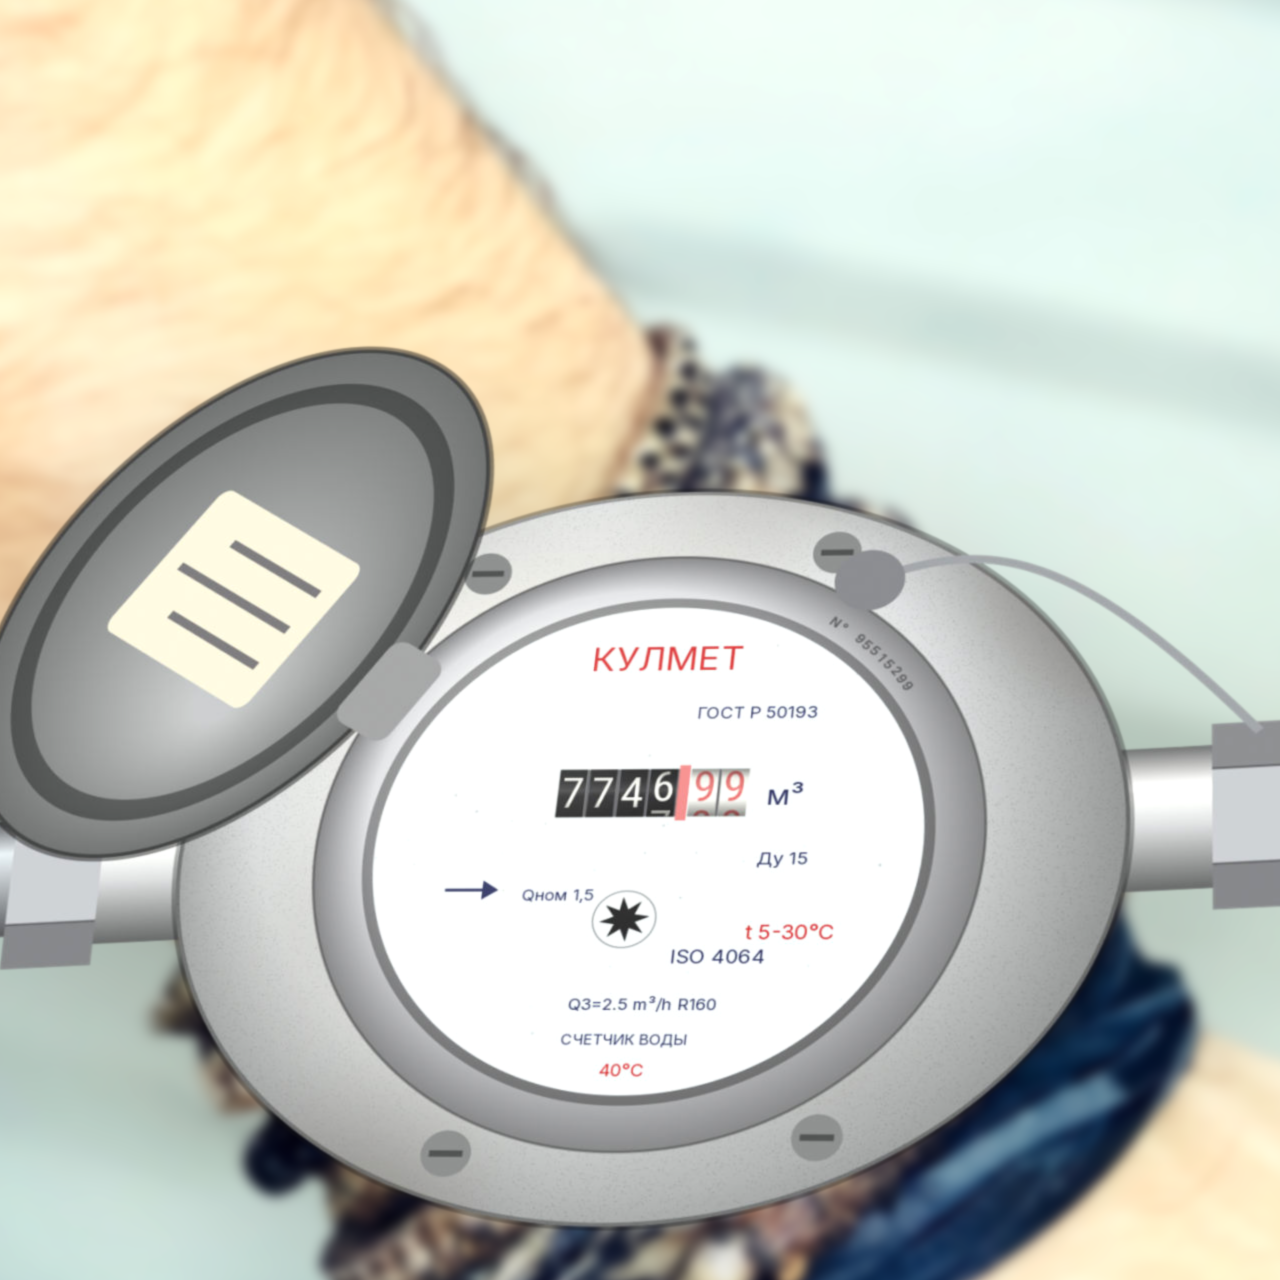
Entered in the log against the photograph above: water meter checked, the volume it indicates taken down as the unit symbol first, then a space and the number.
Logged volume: m³ 7746.99
